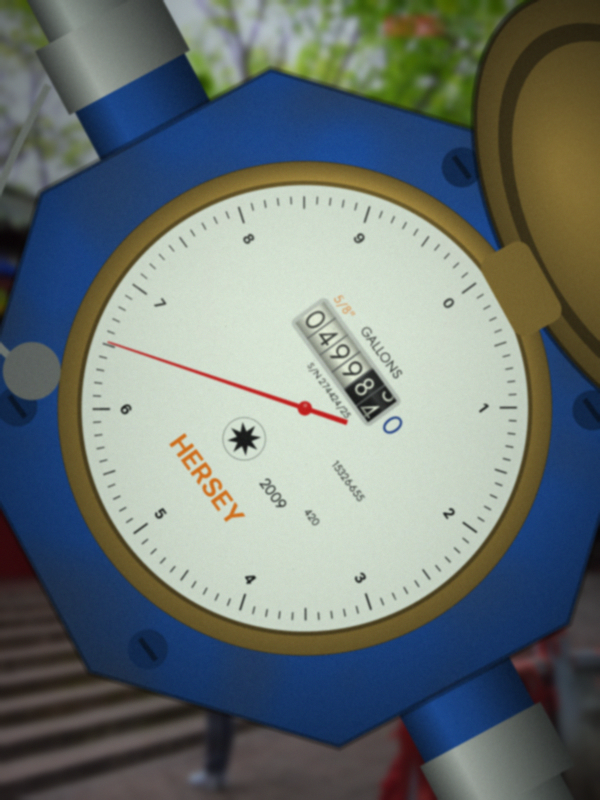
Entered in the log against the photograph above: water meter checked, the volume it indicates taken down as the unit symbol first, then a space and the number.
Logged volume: gal 499836.5
